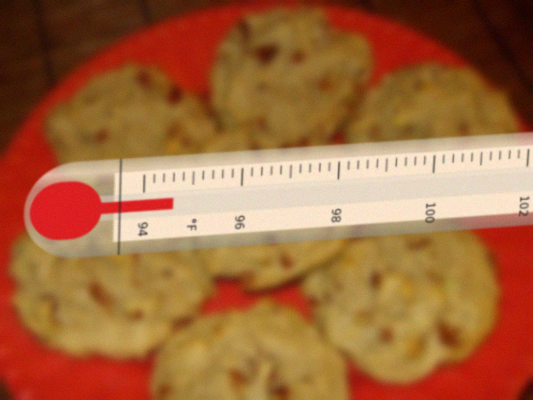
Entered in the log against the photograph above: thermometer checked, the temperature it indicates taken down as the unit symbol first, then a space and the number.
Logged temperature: °F 94.6
